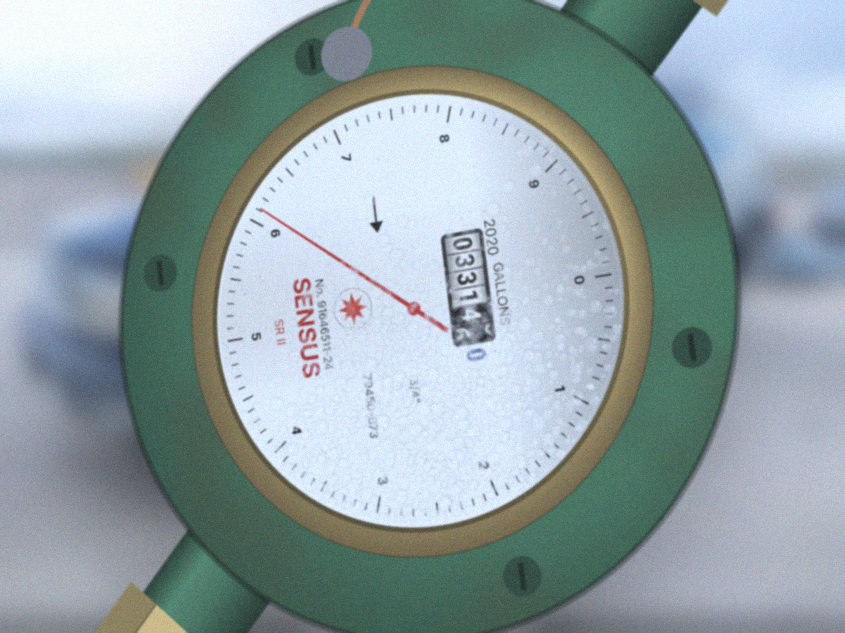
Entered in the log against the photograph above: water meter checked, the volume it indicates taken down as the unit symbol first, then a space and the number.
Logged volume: gal 331456.1
